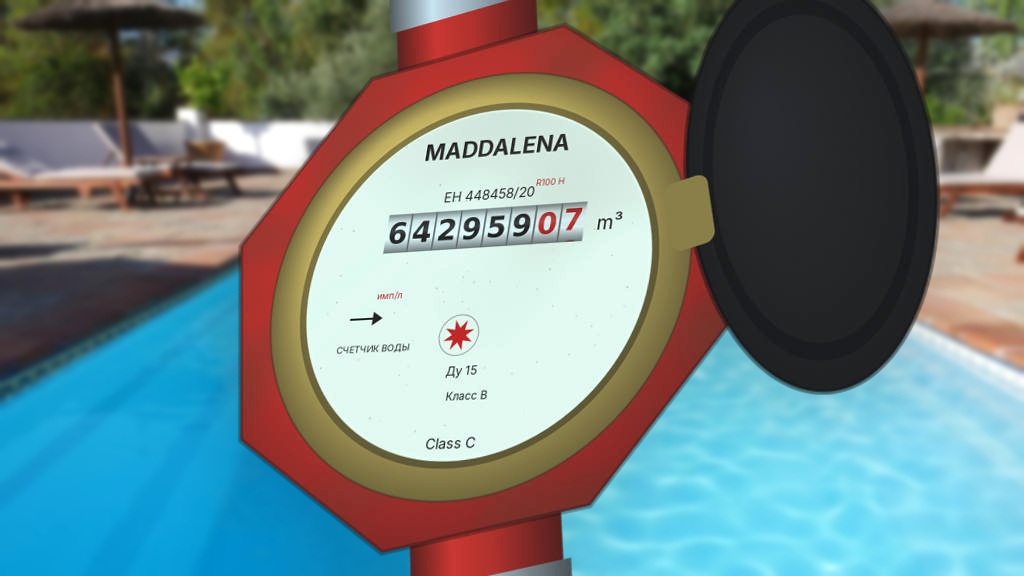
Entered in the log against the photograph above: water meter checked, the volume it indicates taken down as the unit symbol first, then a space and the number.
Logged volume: m³ 642959.07
